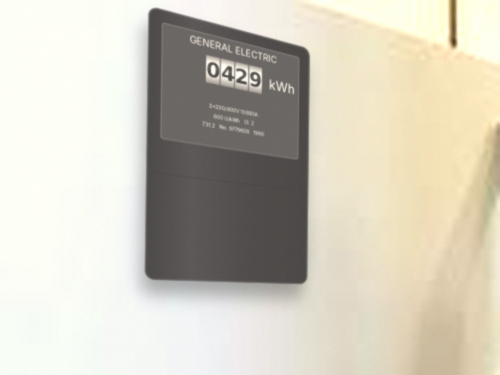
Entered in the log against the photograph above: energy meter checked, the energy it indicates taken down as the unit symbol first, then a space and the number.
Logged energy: kWh 429
